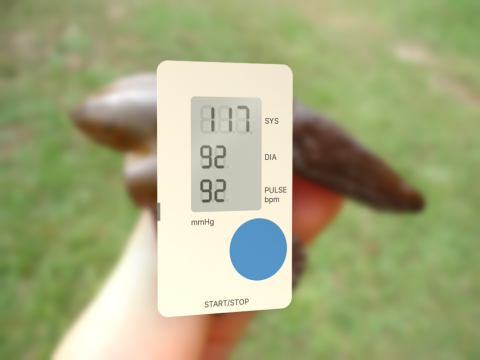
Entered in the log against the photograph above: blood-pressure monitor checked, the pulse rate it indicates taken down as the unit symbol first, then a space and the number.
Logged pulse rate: bpm 92
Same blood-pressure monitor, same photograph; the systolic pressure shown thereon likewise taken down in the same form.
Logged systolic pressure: mmHg 117
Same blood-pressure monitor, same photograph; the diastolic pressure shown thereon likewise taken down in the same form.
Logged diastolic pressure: mmHg 92
